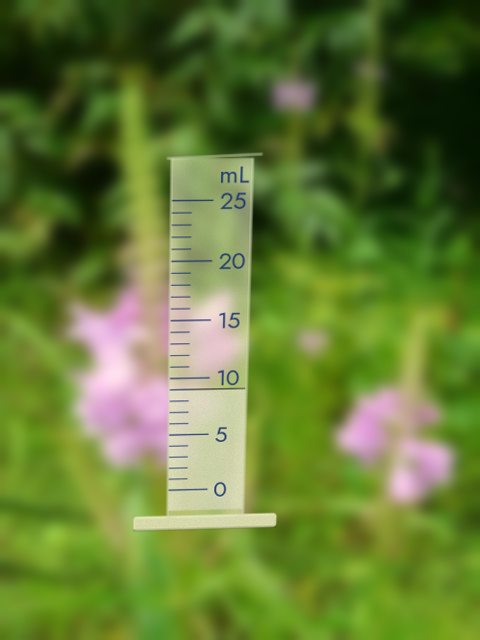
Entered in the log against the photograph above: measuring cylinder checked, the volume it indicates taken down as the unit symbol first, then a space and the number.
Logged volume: mL 9
